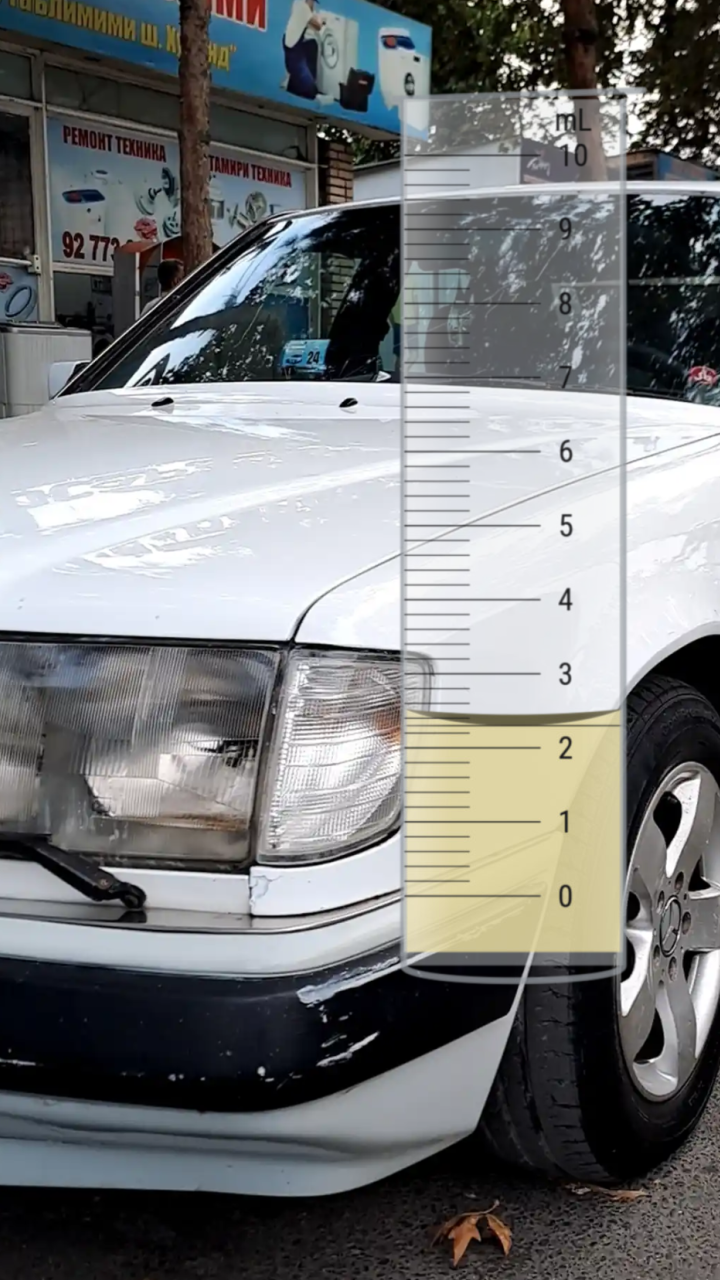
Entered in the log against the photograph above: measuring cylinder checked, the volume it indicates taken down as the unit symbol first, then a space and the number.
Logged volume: mL 2.3
